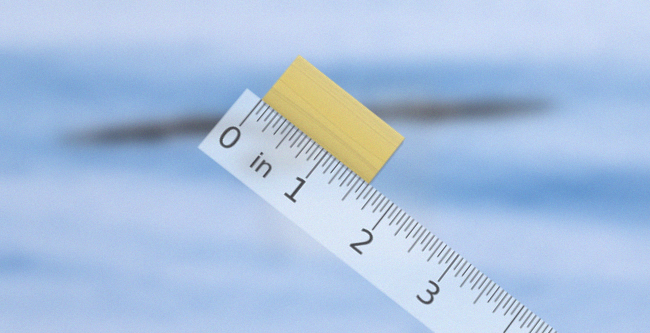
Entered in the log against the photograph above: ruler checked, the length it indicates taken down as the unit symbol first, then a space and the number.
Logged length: in 1.625
